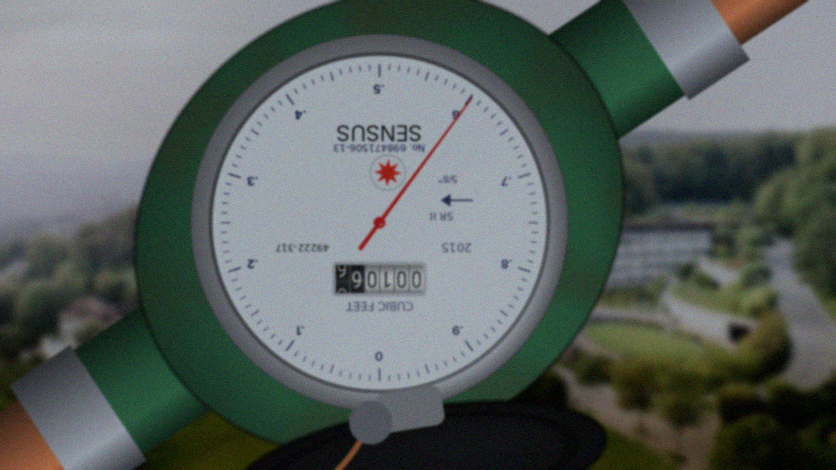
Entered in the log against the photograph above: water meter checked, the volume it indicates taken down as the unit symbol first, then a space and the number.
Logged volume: ft³ 1065.60
